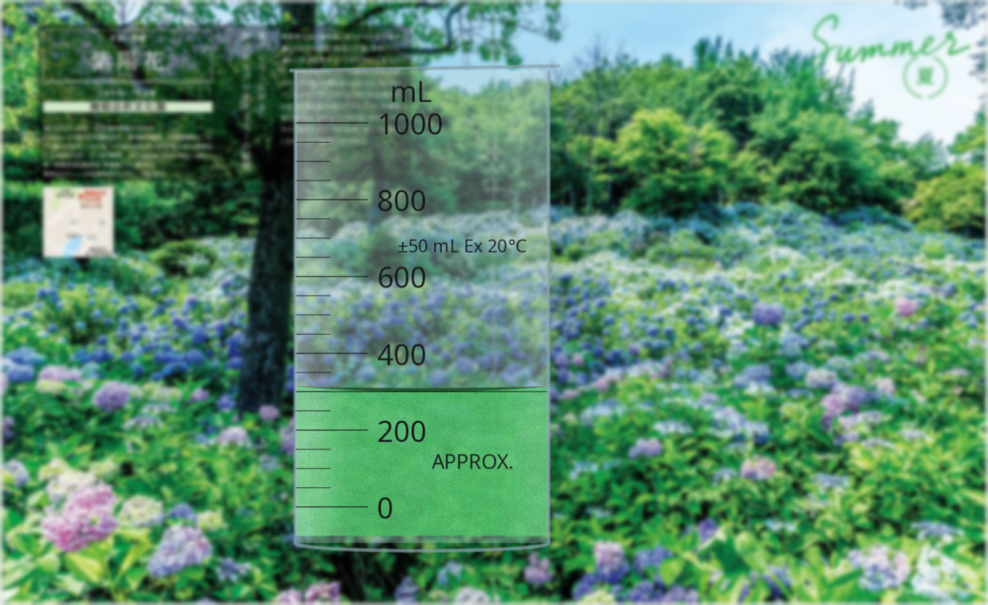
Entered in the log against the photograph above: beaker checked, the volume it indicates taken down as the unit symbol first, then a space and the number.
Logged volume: mL 300
